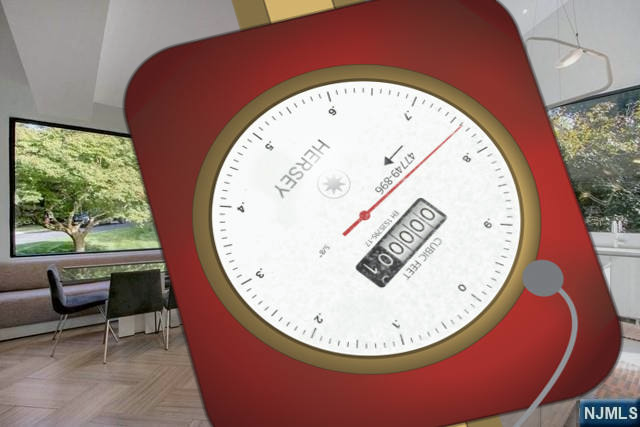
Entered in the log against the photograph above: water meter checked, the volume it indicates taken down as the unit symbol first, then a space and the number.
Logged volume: ft³ 0.76
